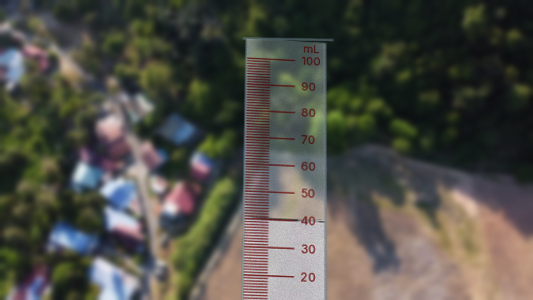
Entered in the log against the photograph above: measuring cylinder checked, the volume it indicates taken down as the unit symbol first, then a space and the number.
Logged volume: mL 40
